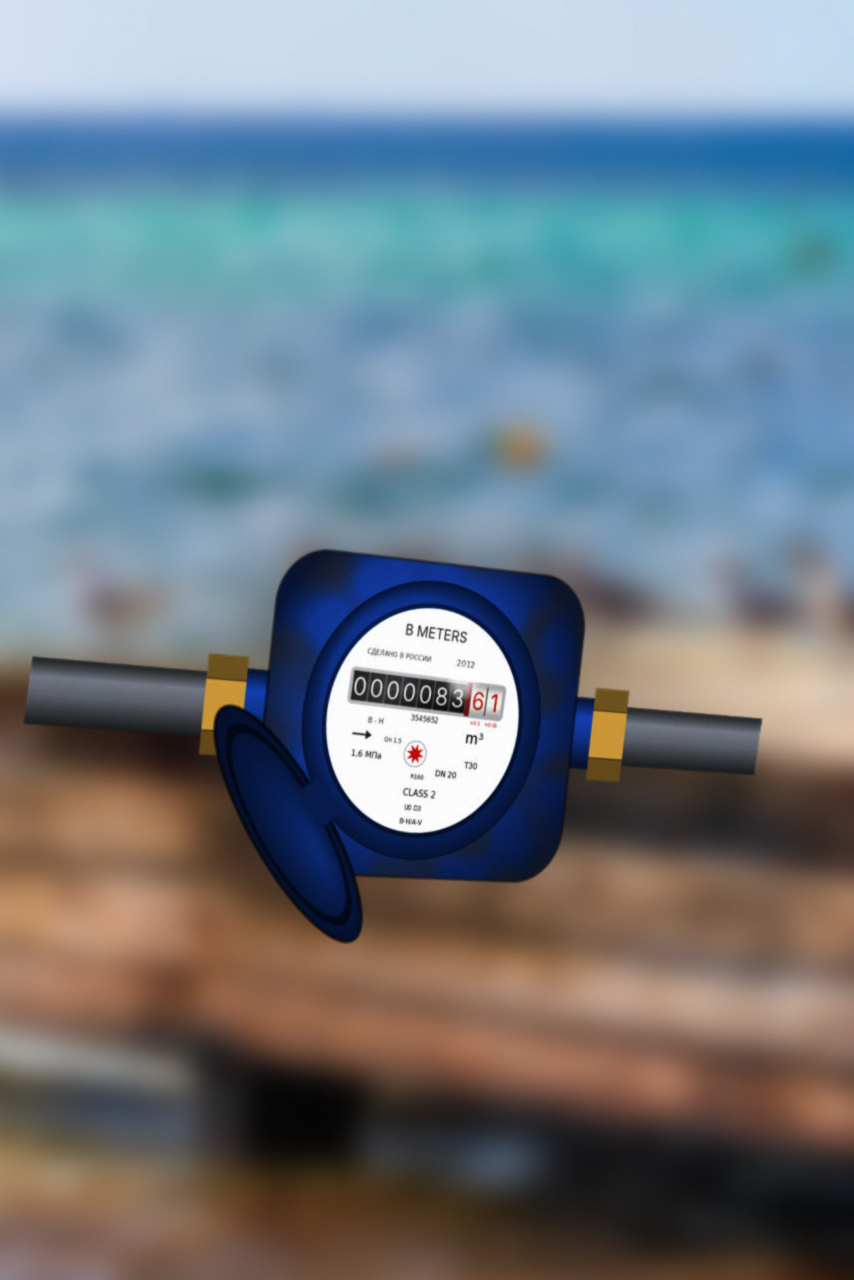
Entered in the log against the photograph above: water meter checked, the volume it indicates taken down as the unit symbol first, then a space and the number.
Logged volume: m³ 83.61
